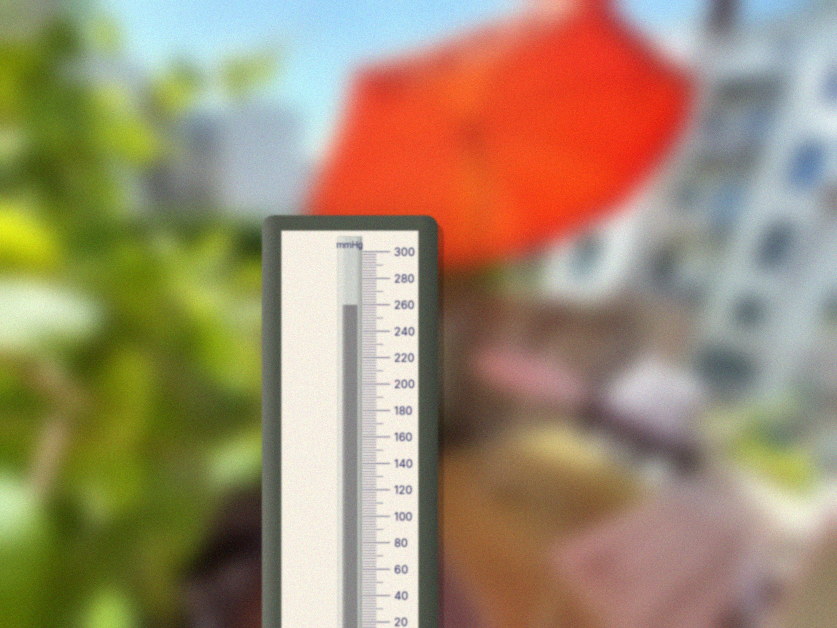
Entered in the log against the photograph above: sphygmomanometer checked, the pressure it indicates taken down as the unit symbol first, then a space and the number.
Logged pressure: mmHg 260
